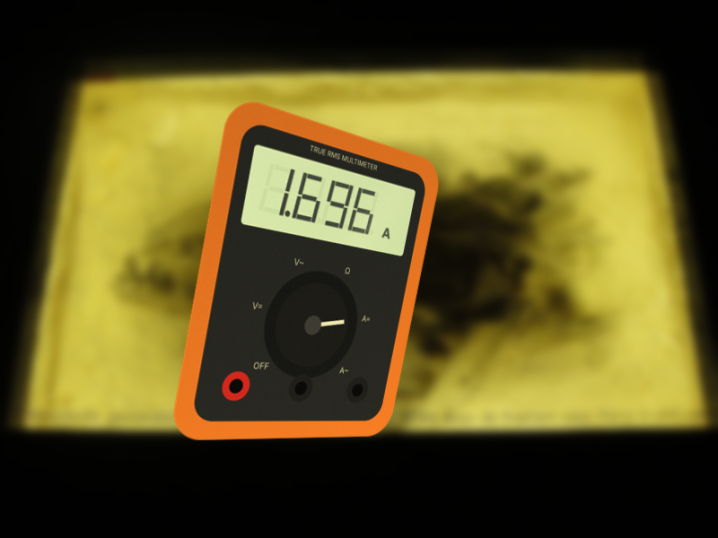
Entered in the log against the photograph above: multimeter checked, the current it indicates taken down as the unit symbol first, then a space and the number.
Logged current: A 1.696
